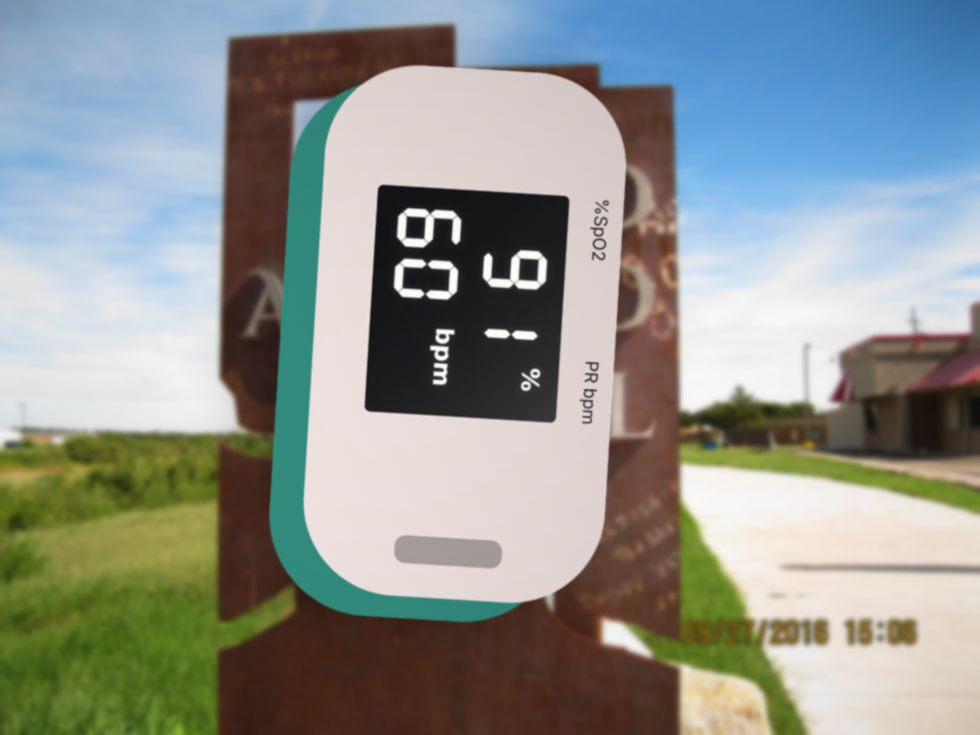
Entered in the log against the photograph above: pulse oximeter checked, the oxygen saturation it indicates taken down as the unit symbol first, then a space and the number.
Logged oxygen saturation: % 91
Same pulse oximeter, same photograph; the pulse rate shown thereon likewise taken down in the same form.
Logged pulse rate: bpm 60
